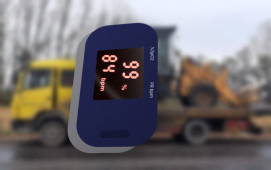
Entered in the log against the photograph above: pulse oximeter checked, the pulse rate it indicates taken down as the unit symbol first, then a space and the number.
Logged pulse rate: bpm 84
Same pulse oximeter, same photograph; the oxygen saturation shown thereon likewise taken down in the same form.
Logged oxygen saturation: % 99
